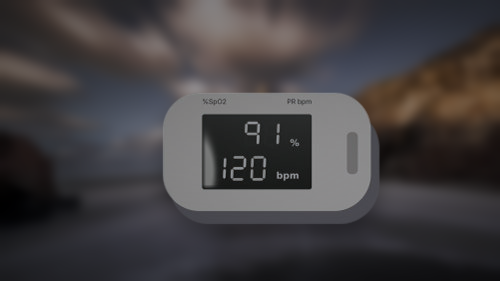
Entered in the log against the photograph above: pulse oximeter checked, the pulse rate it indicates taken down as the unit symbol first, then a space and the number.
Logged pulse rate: bpm 120
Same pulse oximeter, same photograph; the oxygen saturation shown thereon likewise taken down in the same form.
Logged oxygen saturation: % 91
